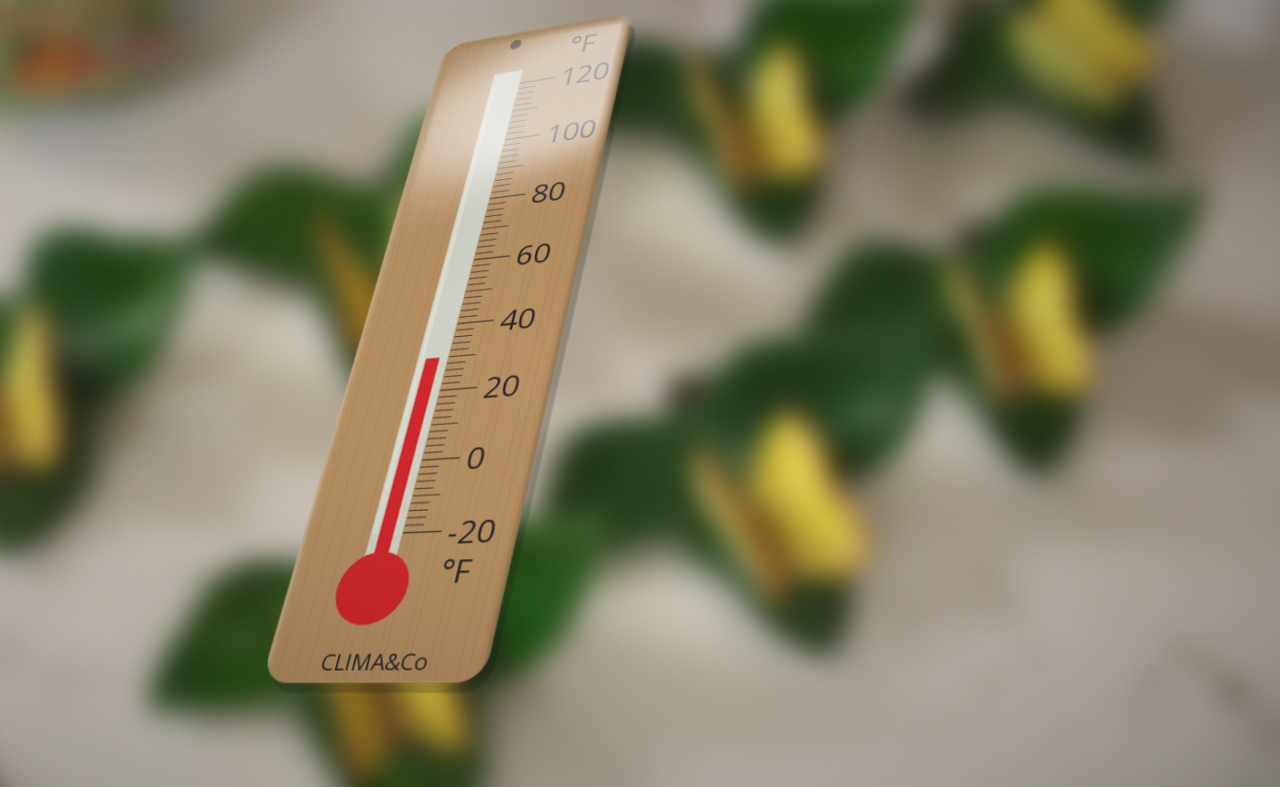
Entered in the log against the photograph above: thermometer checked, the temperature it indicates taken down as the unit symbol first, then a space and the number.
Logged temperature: °F 30
